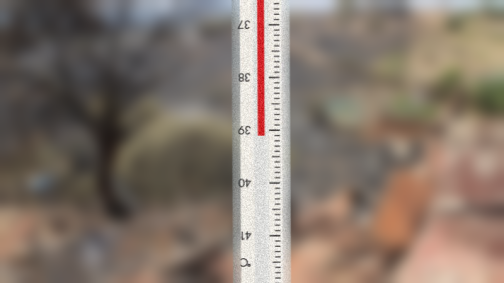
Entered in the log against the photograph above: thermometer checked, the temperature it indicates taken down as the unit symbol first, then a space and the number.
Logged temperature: °C 39.1
